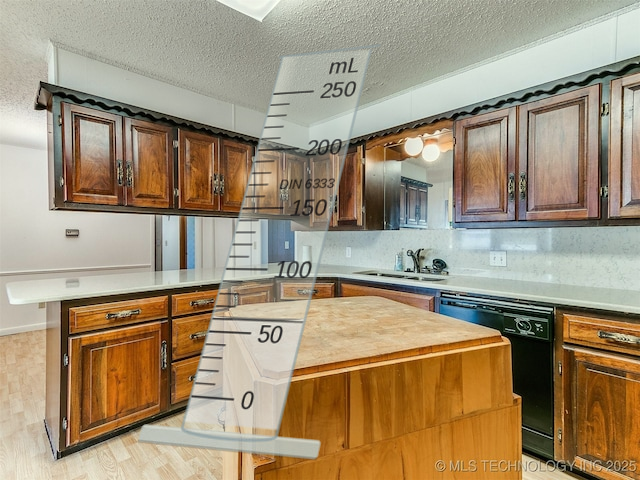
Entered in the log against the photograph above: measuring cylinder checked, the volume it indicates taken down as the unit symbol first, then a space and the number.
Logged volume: mL 60
